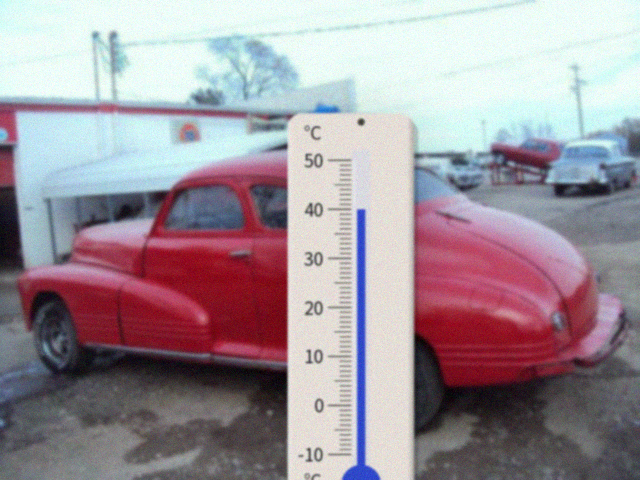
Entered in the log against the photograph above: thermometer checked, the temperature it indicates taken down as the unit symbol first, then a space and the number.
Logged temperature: °C 40
